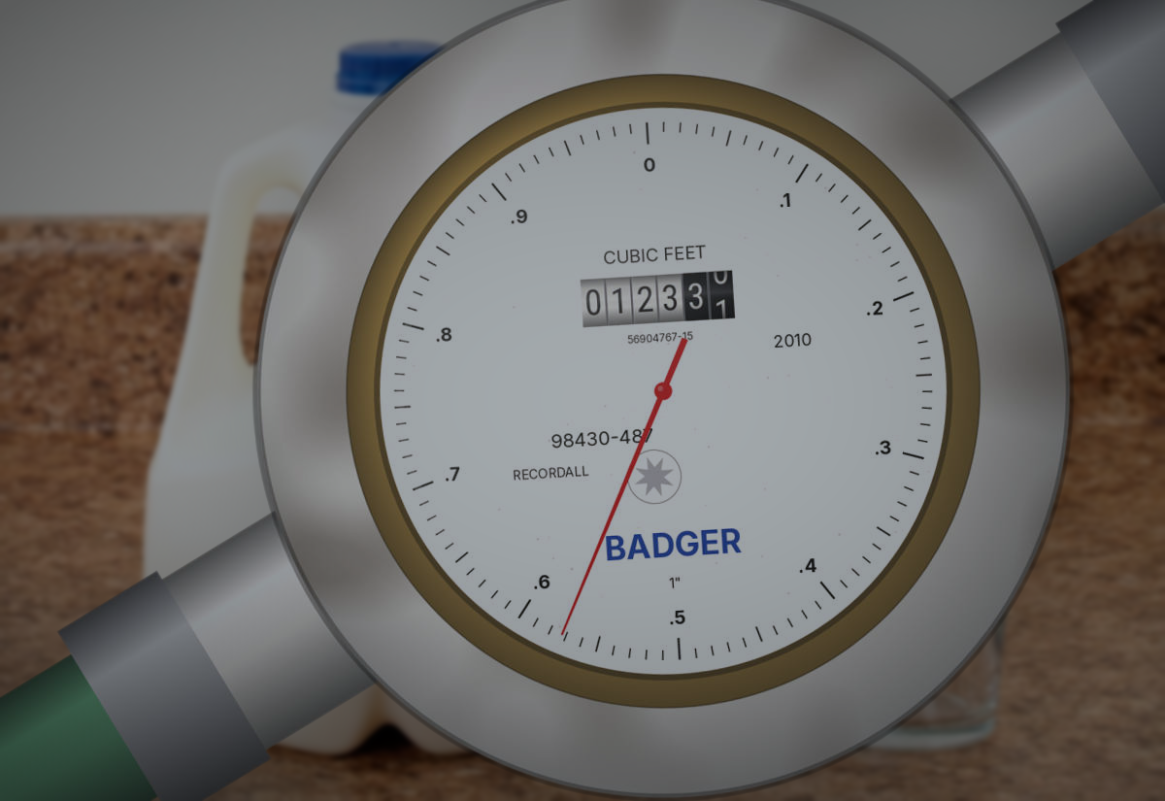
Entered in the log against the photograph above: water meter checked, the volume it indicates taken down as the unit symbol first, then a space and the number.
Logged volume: ft³ 12330.57
